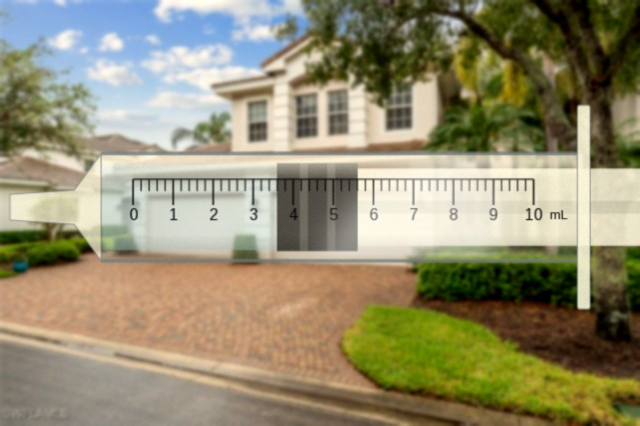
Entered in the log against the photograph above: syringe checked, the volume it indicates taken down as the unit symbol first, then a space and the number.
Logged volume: mL 3.6
